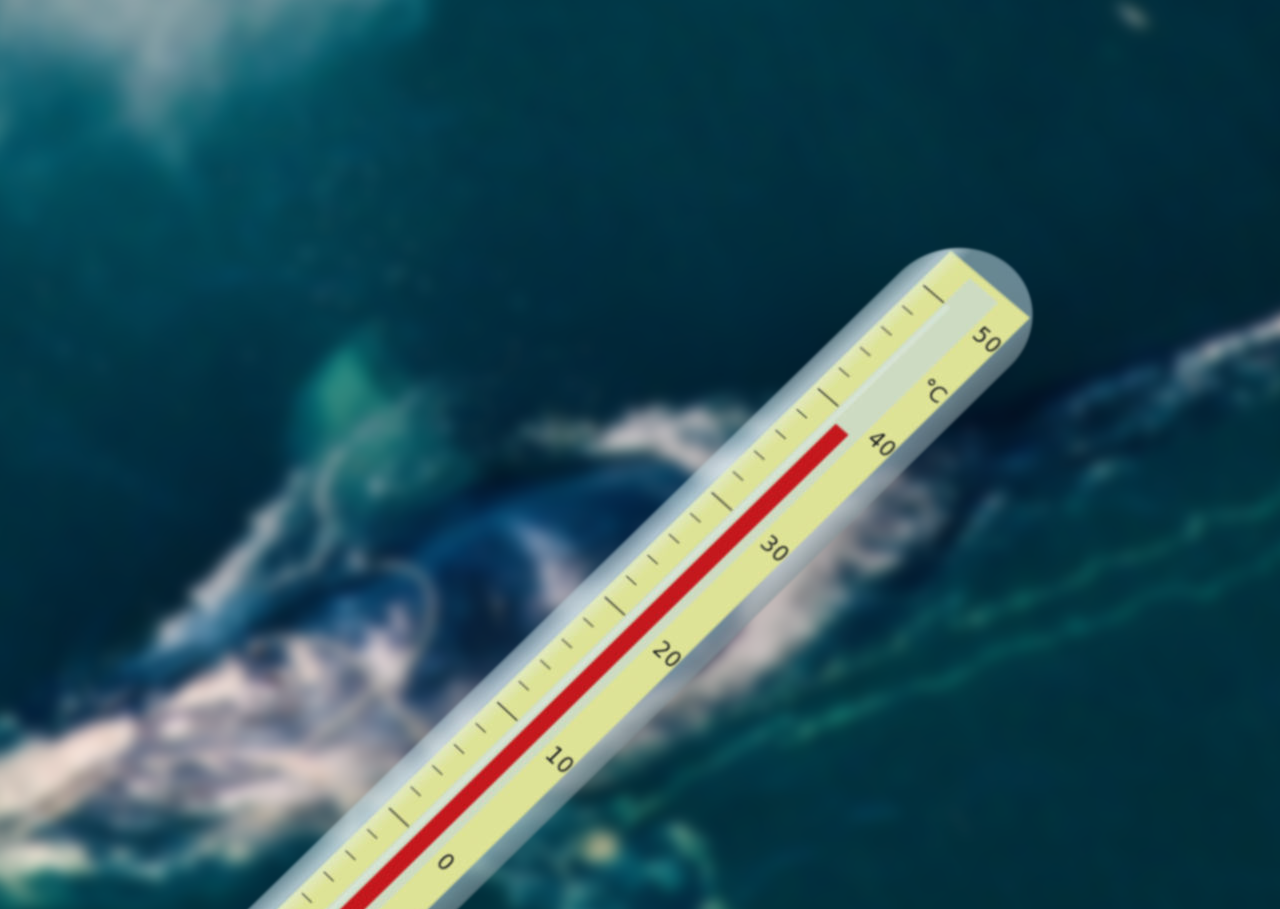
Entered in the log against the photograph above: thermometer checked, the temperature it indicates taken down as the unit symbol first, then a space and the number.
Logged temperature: °C 39
